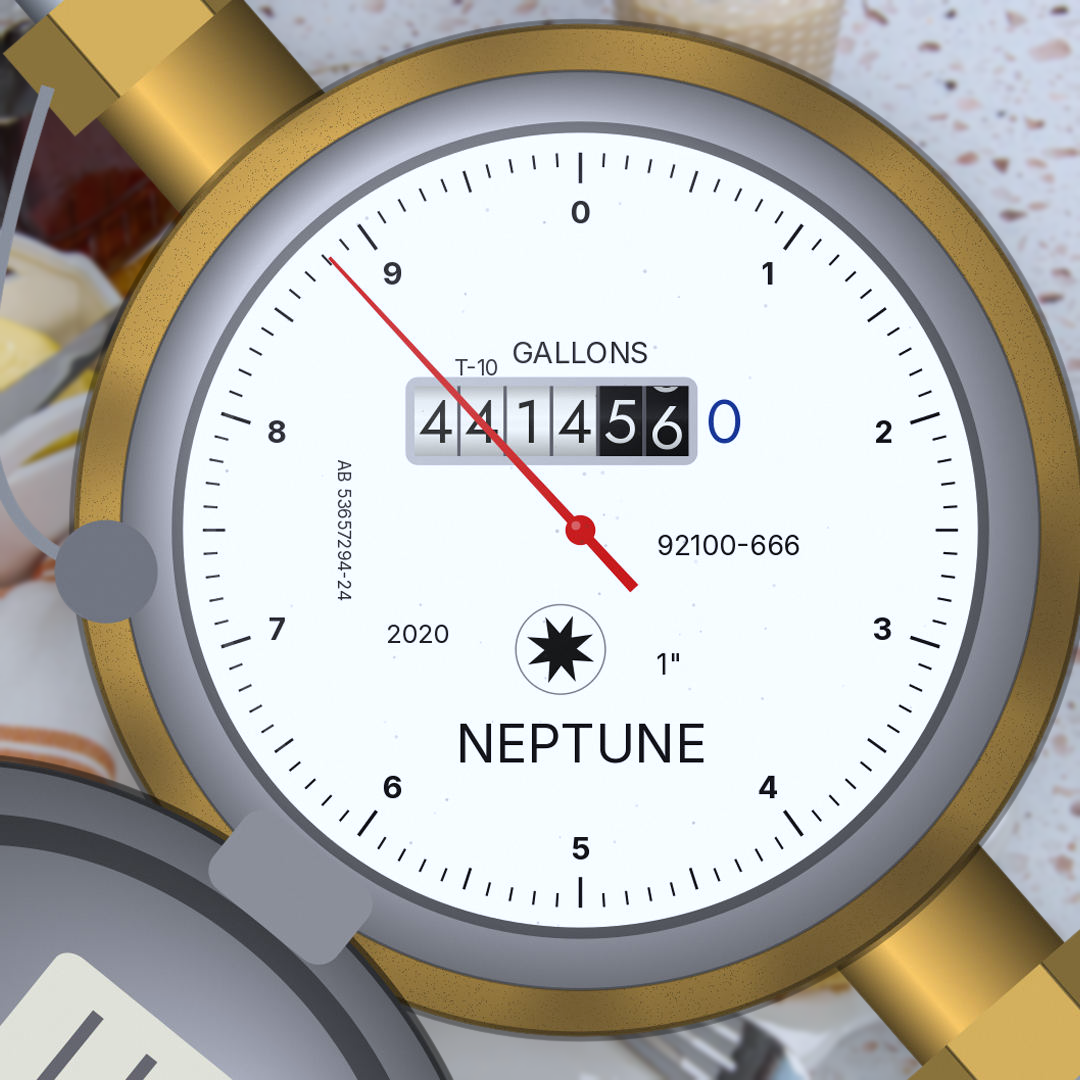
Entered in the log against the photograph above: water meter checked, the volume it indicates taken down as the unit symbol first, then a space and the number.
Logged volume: gal 4414558.8
